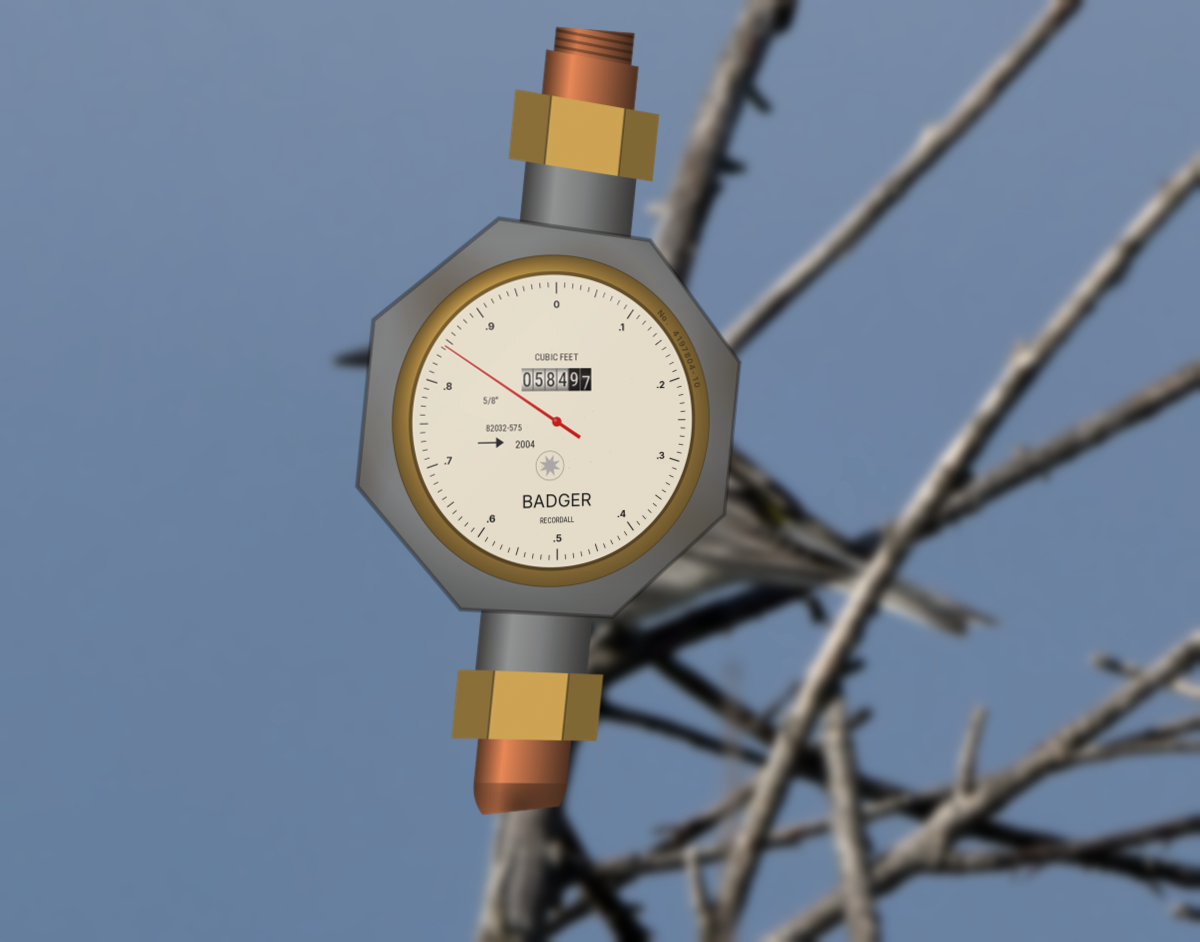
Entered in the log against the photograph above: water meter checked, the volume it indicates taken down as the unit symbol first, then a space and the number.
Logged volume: ft³ 58496.84
